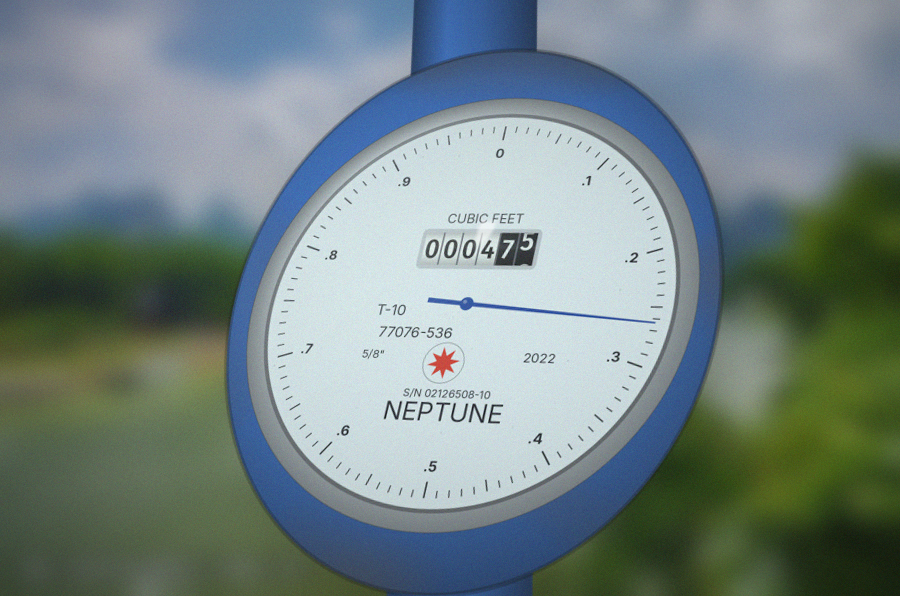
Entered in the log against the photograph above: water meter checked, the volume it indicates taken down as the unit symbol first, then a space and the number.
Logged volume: ft³ 475.26
